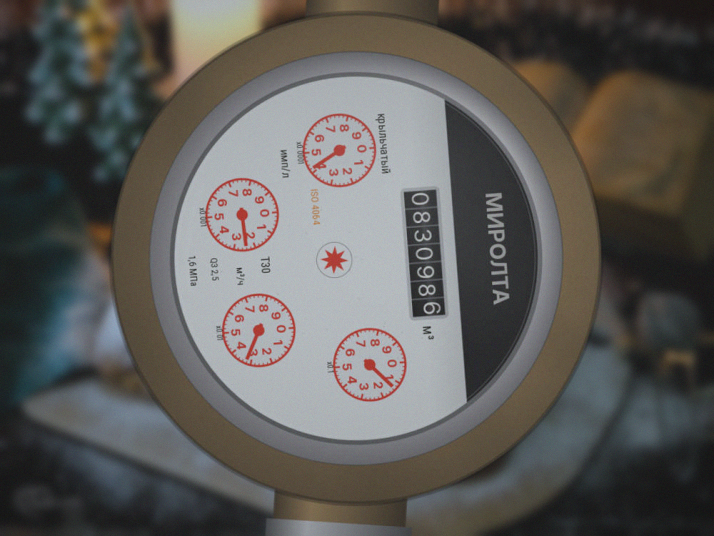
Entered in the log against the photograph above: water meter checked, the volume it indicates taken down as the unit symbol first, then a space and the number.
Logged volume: m³ 830986.1324
